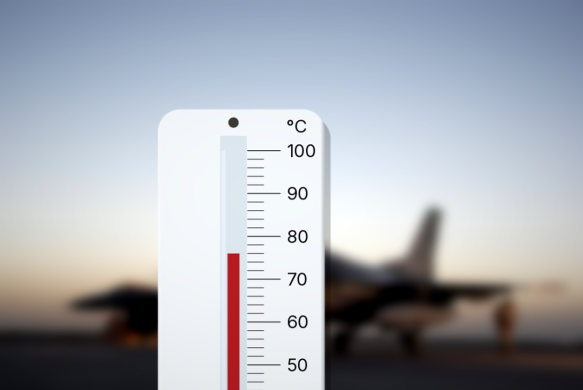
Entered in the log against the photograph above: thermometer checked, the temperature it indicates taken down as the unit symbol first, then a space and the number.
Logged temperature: °C 76
